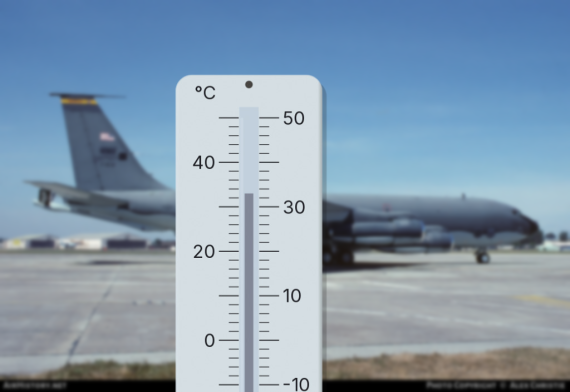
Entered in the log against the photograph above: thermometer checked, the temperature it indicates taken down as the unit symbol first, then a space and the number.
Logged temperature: °C 33
